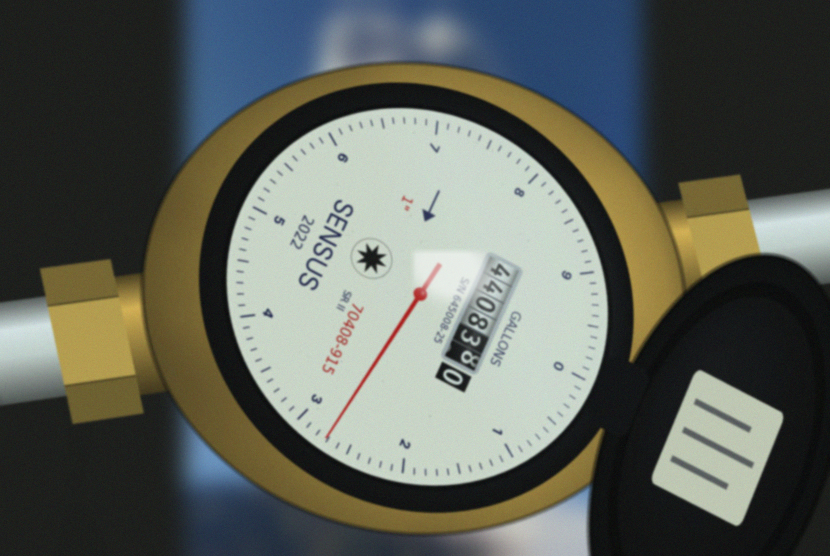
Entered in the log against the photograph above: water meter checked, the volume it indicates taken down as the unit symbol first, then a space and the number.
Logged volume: gal 4408382.7
